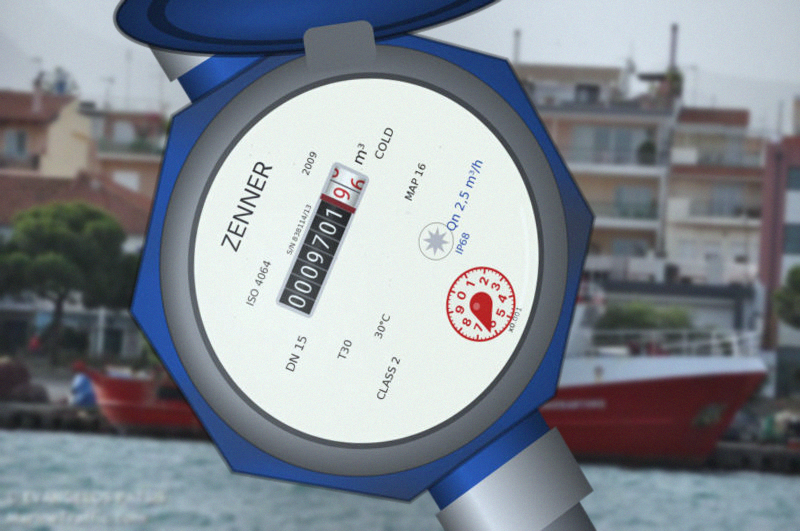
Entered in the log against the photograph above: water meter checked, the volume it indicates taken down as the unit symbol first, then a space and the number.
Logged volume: m³ 9701.956
